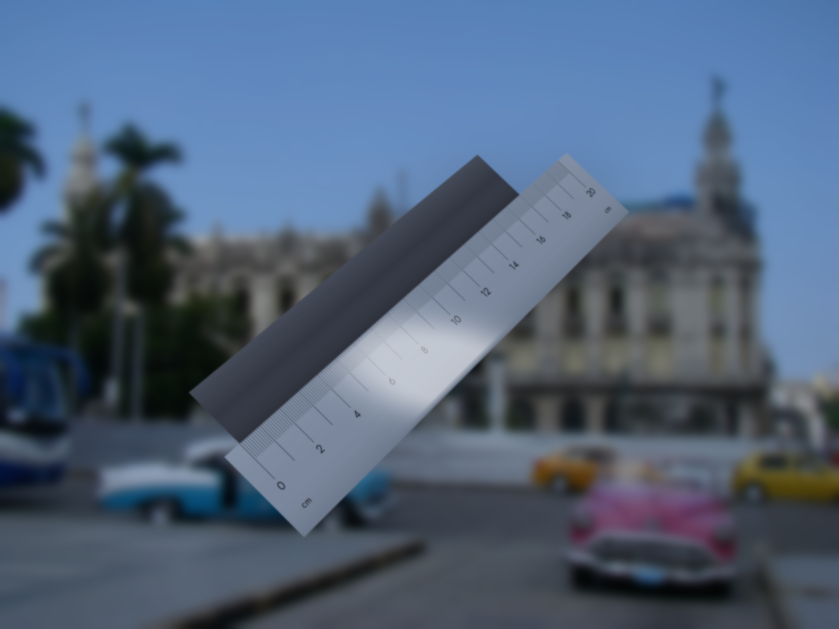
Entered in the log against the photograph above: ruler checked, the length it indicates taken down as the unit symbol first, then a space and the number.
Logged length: cm 17
